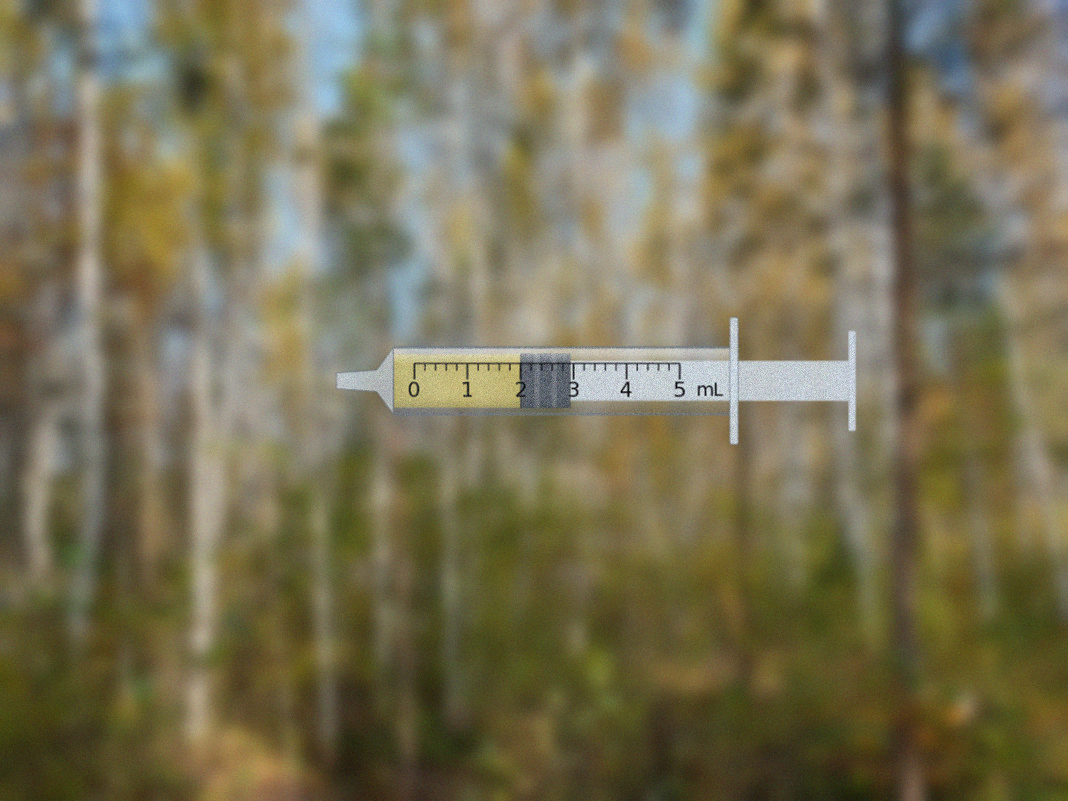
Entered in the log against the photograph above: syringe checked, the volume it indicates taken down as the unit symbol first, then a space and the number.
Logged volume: mL 2
